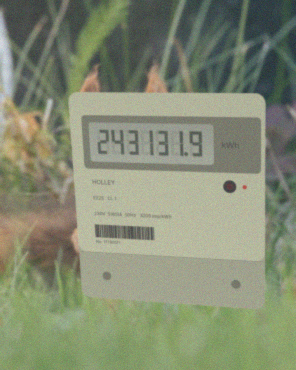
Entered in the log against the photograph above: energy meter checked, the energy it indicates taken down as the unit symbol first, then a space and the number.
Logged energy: kWh 243131.9
